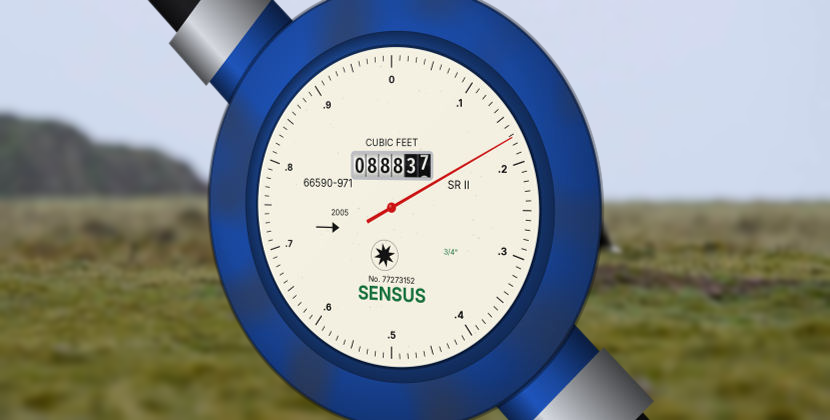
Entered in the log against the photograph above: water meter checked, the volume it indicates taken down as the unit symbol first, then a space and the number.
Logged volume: ft³ 88837.17
